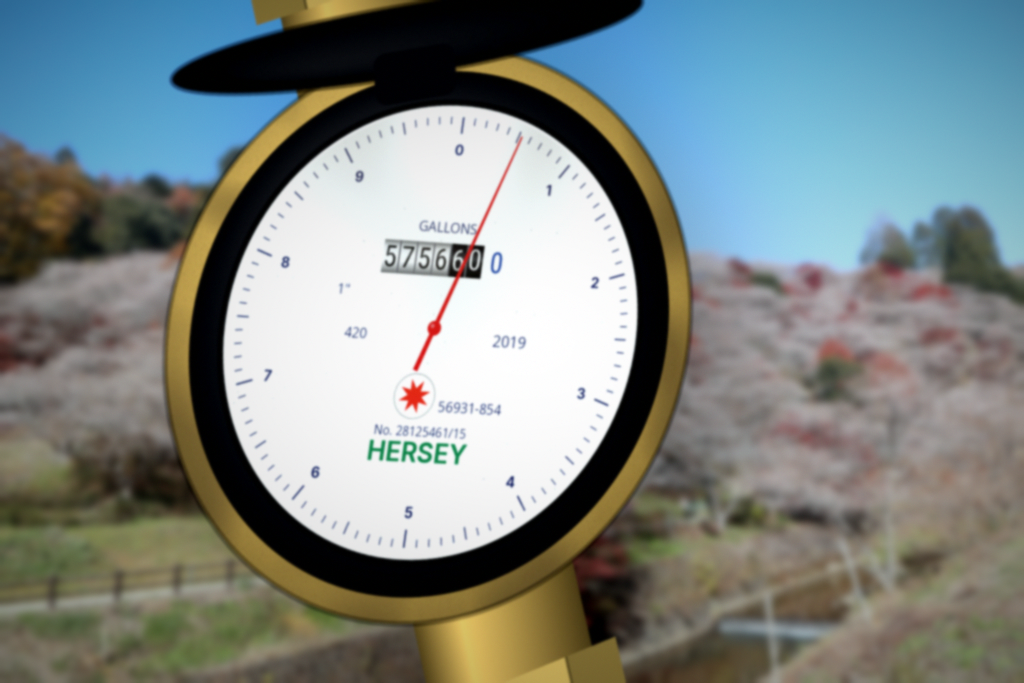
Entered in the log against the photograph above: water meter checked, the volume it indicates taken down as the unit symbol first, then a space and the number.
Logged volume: gal 5756600.5
